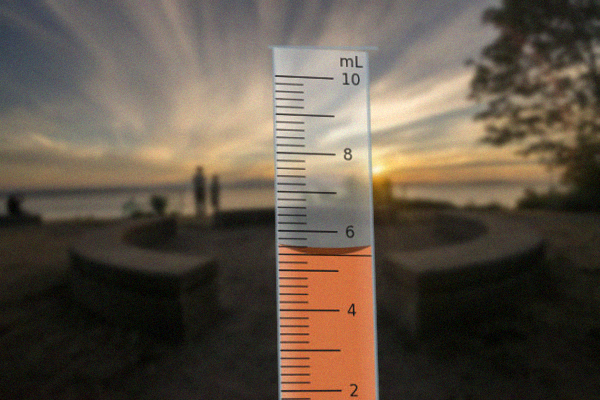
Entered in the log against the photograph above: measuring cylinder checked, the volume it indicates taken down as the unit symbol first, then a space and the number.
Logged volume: mL 5.4
